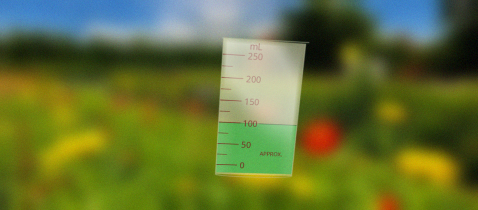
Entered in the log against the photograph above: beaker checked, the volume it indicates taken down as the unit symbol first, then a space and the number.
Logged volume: mL 100
